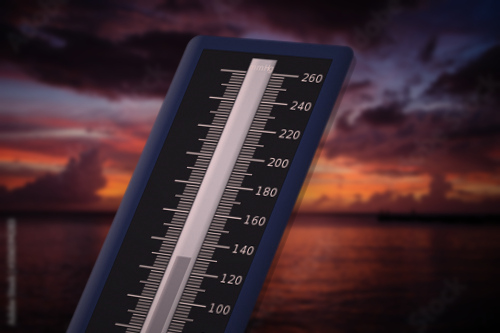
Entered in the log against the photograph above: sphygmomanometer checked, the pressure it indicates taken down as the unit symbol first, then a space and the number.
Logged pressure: mmHg 130
